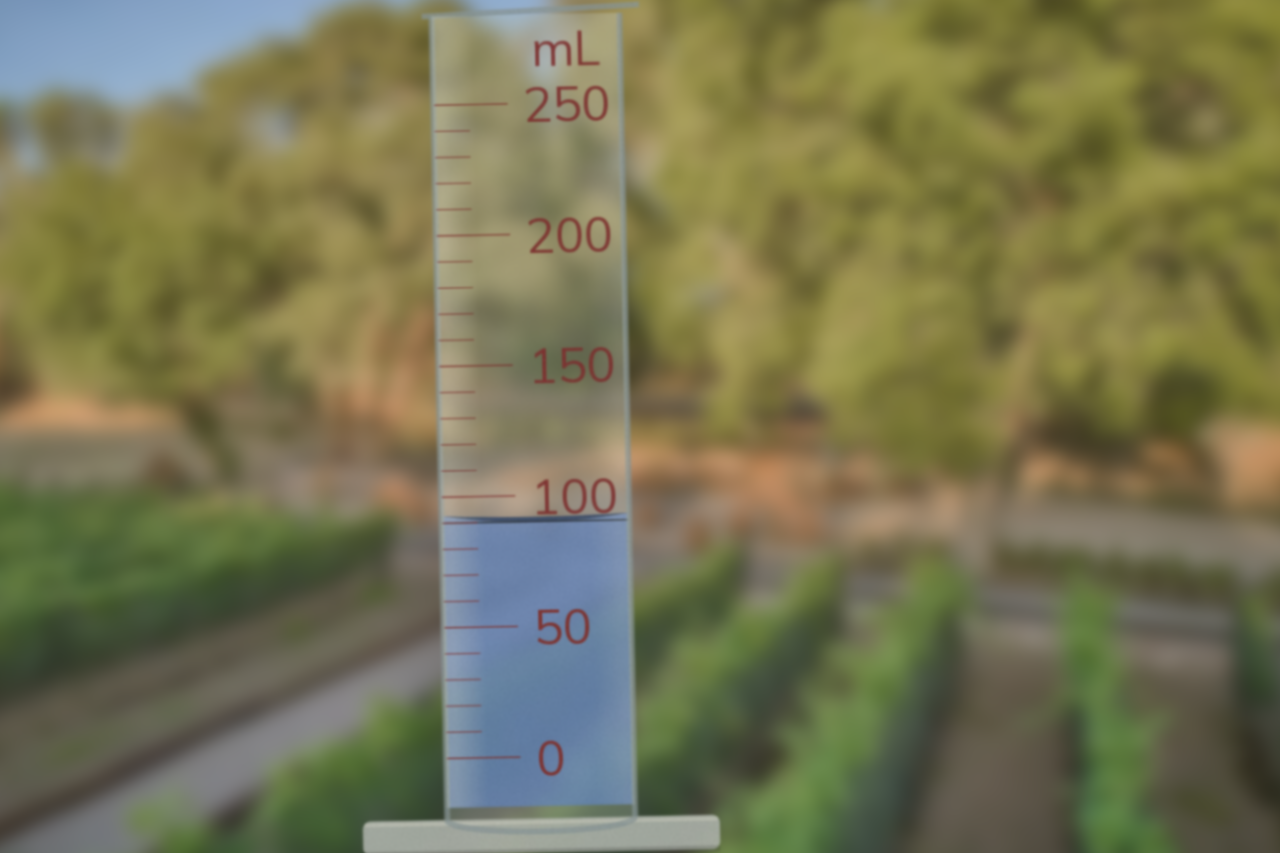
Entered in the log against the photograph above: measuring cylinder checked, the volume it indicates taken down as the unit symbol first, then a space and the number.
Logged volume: mL 90
